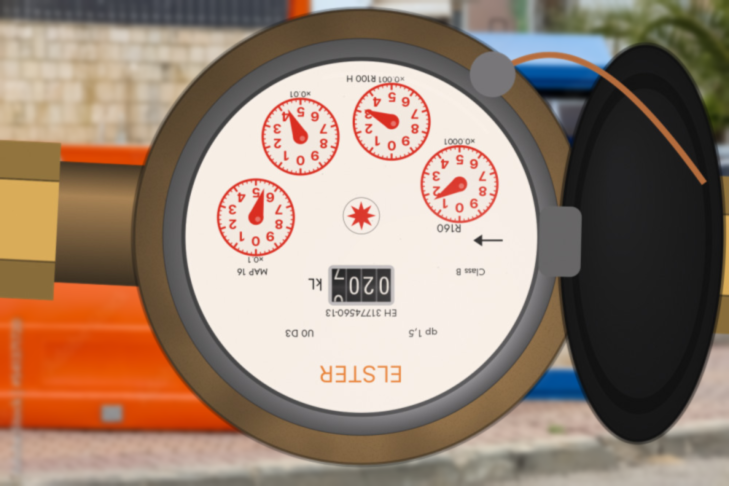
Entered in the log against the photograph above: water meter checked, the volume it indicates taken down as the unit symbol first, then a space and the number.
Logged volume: kL 206.5431
